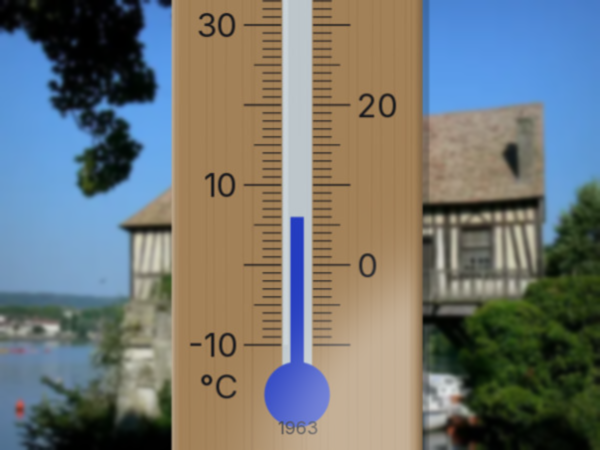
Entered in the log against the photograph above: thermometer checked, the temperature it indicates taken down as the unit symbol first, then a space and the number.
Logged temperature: °C 6
